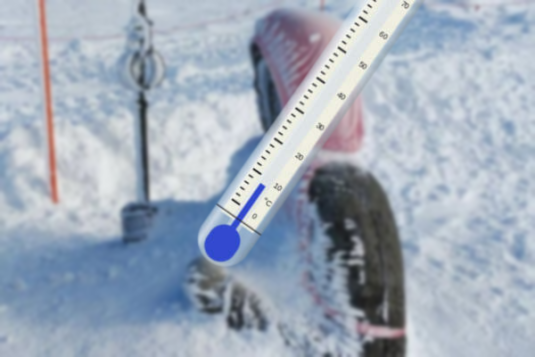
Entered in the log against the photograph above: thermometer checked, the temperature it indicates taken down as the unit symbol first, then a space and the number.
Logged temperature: °C 8
